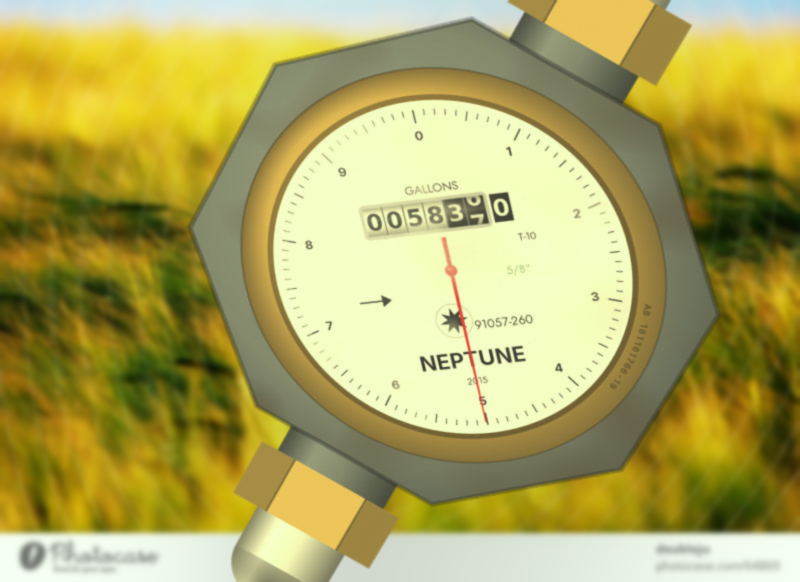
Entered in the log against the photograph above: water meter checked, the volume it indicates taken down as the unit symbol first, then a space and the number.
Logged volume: gal 58365.0
